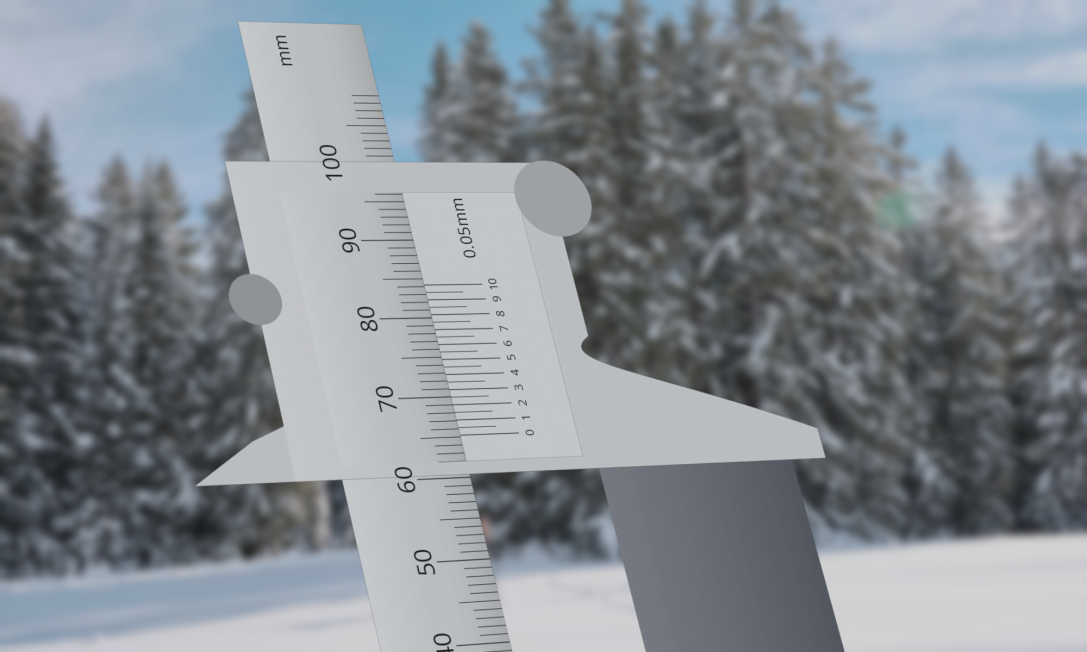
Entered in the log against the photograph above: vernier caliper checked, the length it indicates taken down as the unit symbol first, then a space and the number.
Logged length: mm 65.2
